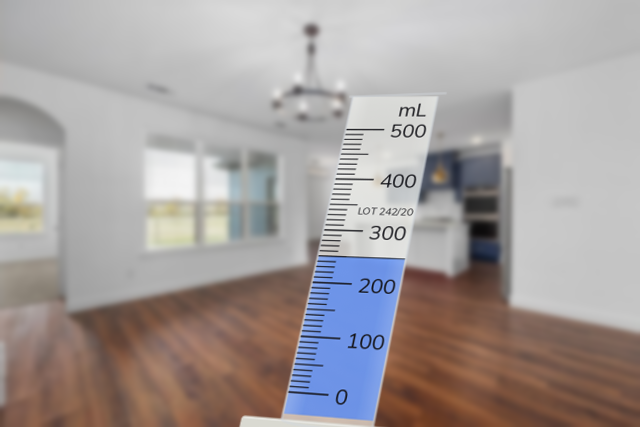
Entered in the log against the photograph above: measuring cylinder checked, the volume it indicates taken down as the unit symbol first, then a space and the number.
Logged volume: mL 250
